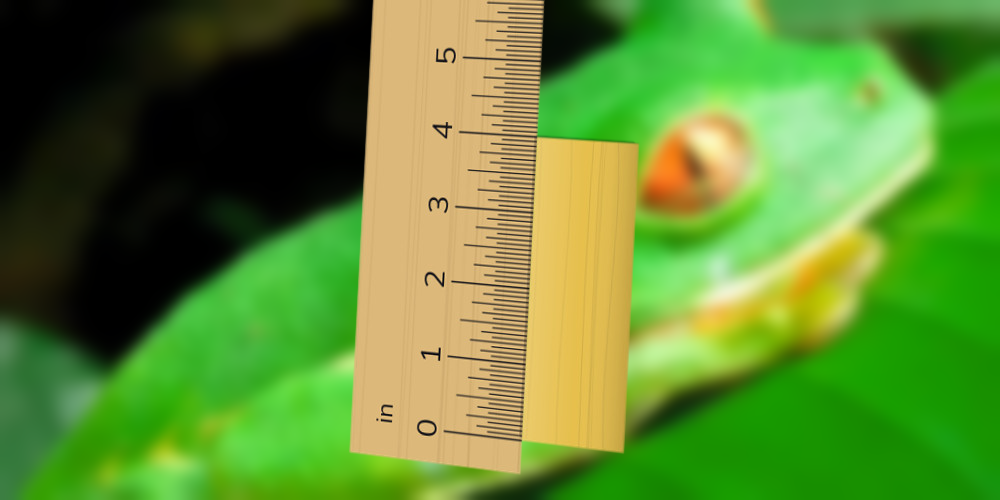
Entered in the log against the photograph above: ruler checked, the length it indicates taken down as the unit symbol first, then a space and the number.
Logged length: in 4
